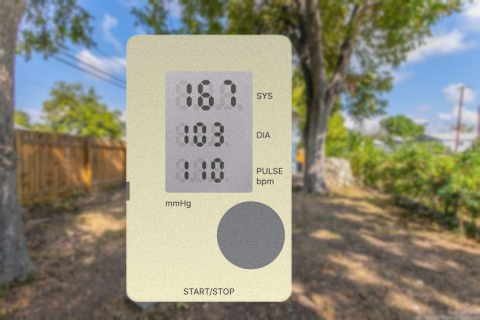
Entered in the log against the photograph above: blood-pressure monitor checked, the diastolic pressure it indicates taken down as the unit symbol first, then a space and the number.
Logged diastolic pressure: mmHg 103
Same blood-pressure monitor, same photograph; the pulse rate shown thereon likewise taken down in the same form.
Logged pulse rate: bpm 110
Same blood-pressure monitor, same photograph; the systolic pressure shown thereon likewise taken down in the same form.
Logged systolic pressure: mmHg 167
